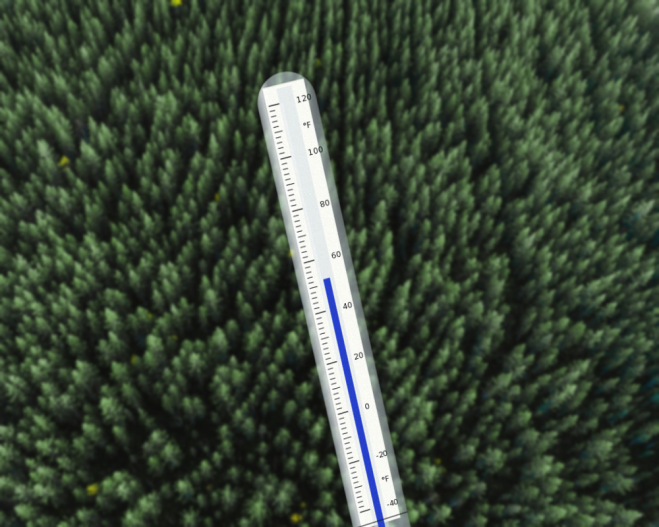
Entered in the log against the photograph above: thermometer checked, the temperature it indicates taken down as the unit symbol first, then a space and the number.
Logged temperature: °F 52
